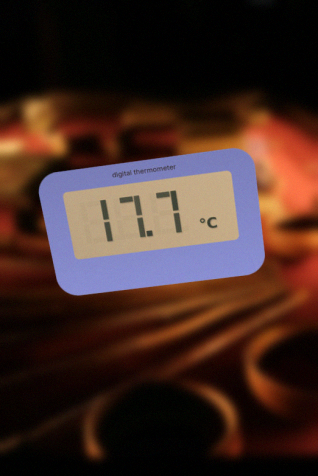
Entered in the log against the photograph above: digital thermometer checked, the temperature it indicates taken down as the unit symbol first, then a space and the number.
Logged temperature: °C 17.7
